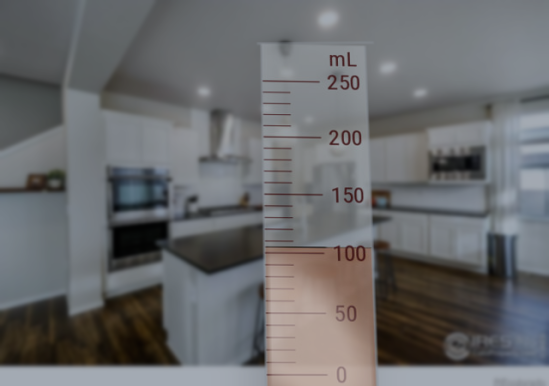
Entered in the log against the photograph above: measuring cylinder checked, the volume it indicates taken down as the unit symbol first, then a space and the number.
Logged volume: mL 105
